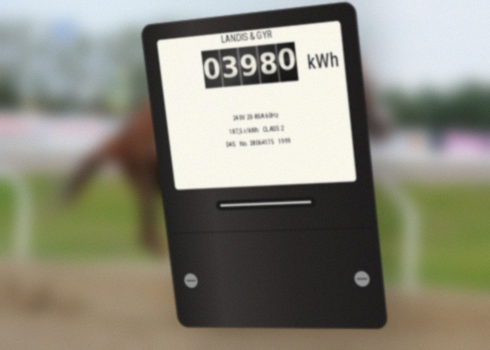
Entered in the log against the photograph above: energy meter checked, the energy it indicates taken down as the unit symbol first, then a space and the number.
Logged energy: kWh 3980
